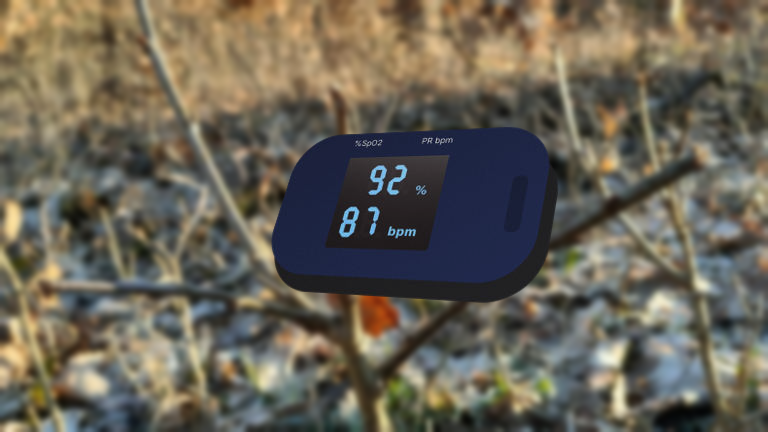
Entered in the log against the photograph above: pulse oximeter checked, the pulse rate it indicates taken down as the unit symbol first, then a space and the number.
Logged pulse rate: bpm 87
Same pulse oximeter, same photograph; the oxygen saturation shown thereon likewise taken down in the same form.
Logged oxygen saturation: % 92
